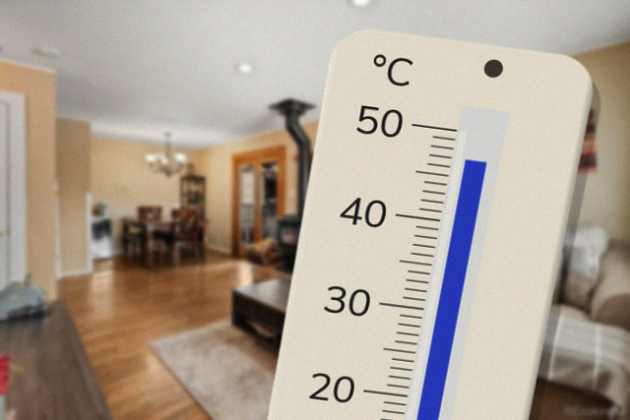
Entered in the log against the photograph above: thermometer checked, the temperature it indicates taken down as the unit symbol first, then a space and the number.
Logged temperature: °C 47
